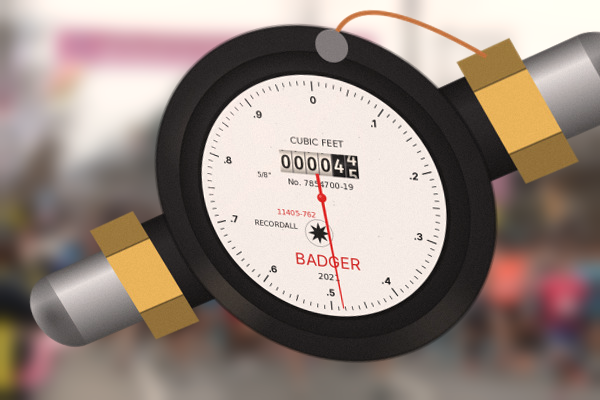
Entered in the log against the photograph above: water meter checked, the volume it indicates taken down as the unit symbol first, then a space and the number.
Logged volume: ft³ 44.48
